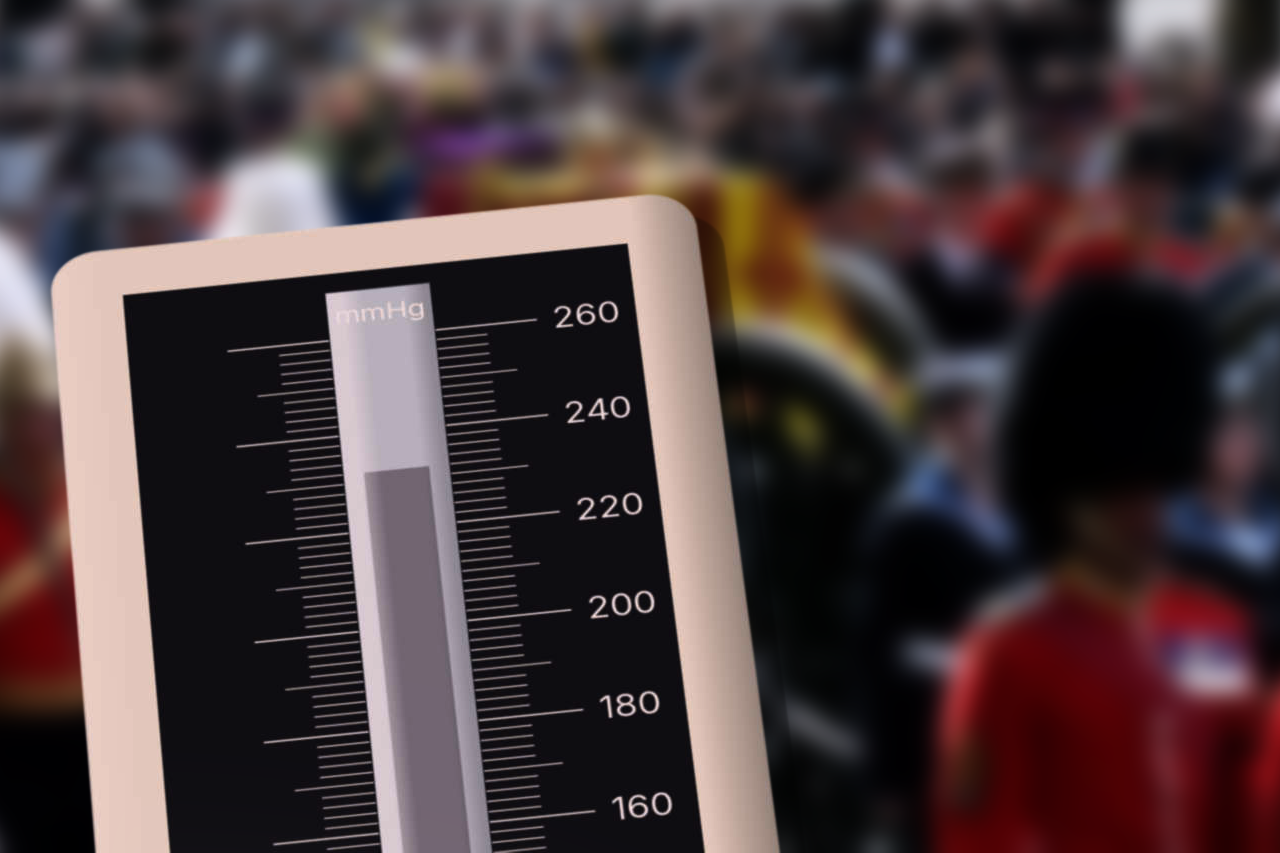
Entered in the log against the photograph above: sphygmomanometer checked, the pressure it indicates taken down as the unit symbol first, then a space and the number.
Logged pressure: mmHg 232
